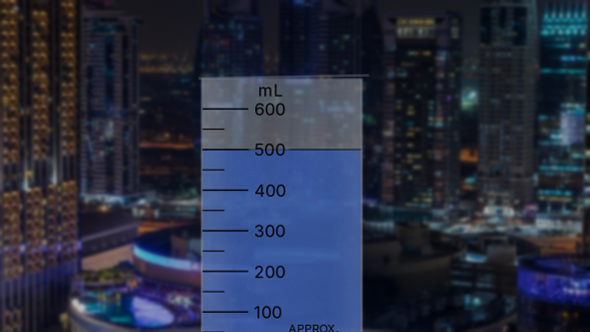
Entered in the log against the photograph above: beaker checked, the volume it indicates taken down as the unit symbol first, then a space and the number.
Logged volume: mL 500
